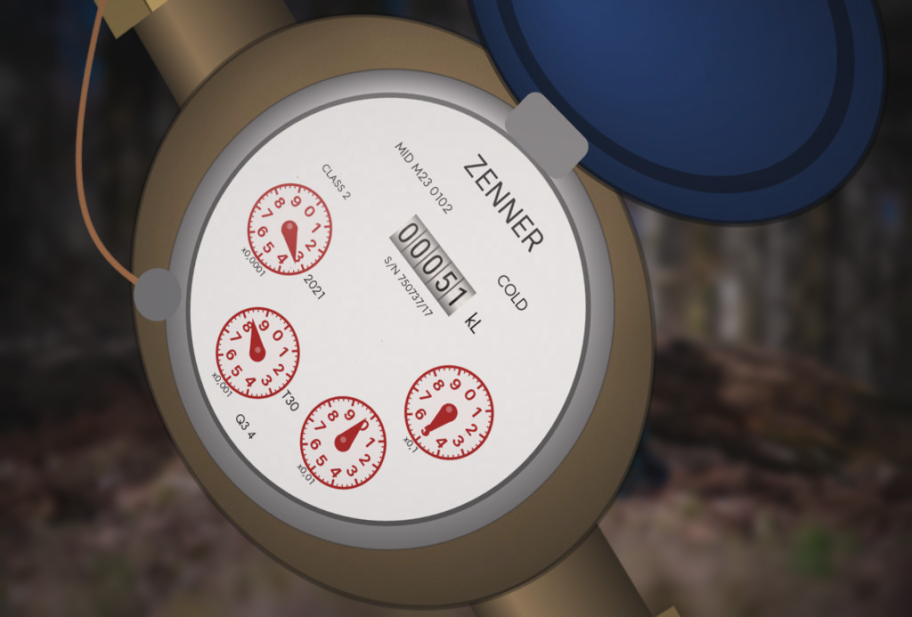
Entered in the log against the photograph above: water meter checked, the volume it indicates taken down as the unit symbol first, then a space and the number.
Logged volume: kL 51.4983
